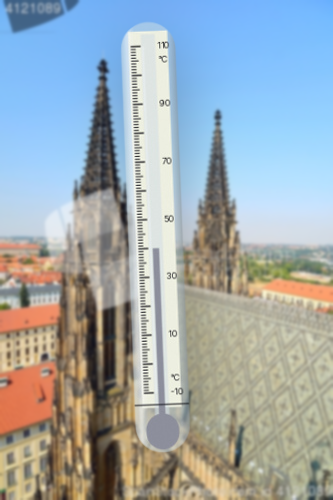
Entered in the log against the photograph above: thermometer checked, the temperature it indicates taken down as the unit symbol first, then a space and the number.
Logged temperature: °C 40
